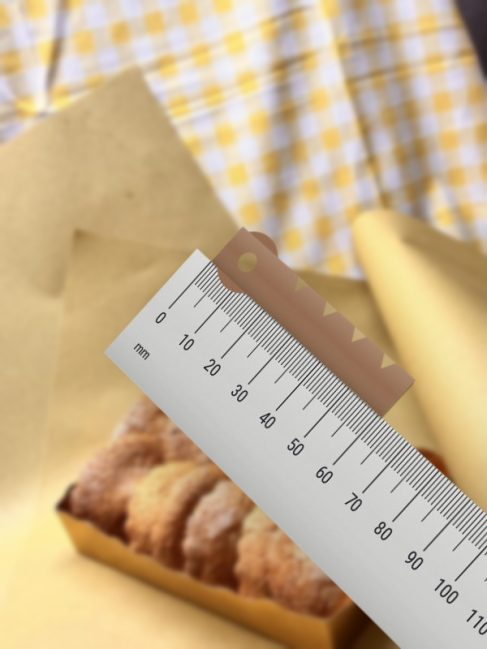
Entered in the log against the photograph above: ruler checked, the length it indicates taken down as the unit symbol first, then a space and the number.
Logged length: mm 61
